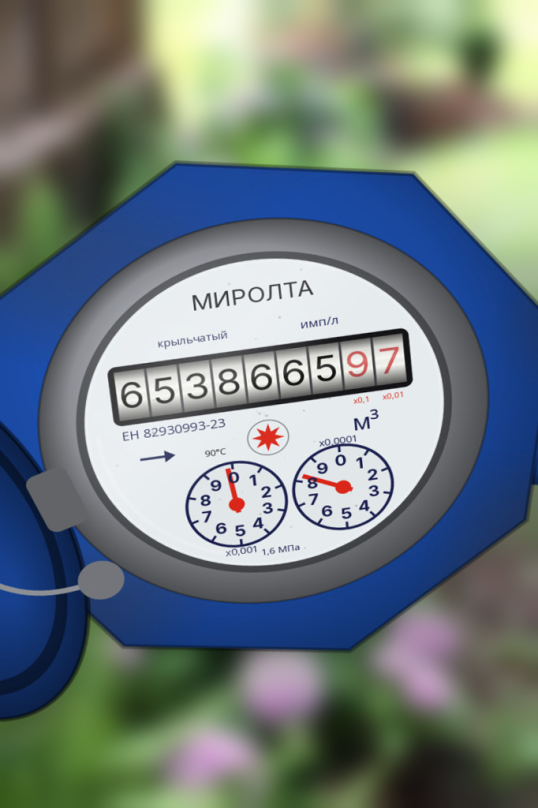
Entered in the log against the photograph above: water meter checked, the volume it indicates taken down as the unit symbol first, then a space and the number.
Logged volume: m³ 6538665.9698
